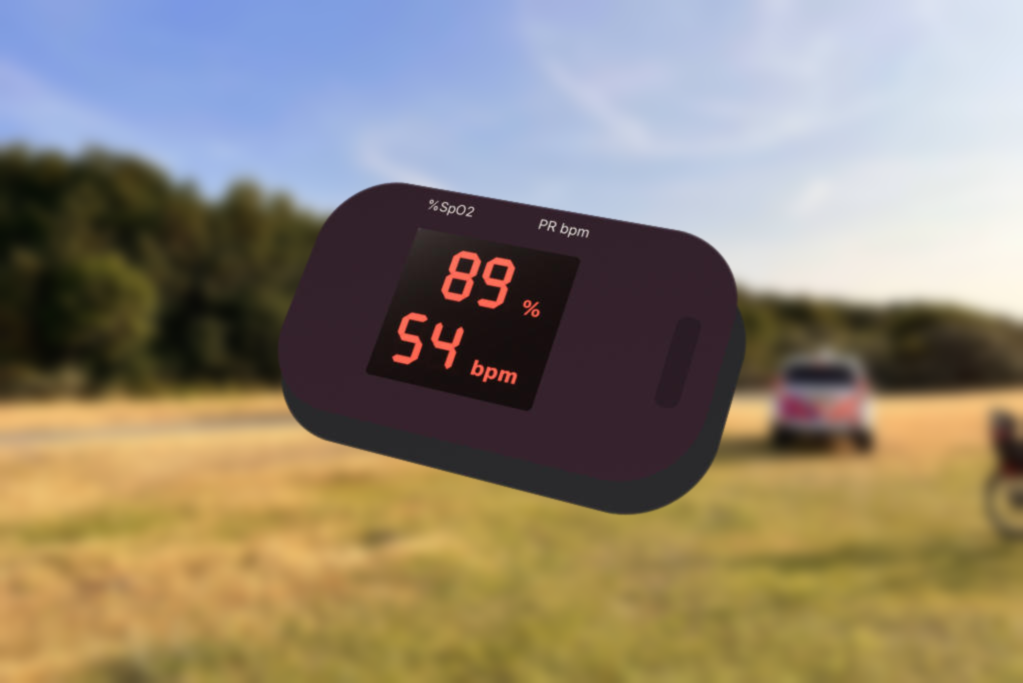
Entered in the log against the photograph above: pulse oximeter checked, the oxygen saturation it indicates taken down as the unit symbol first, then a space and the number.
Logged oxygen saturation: % 89
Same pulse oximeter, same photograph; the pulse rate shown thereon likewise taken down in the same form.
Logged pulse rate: bpm 54
